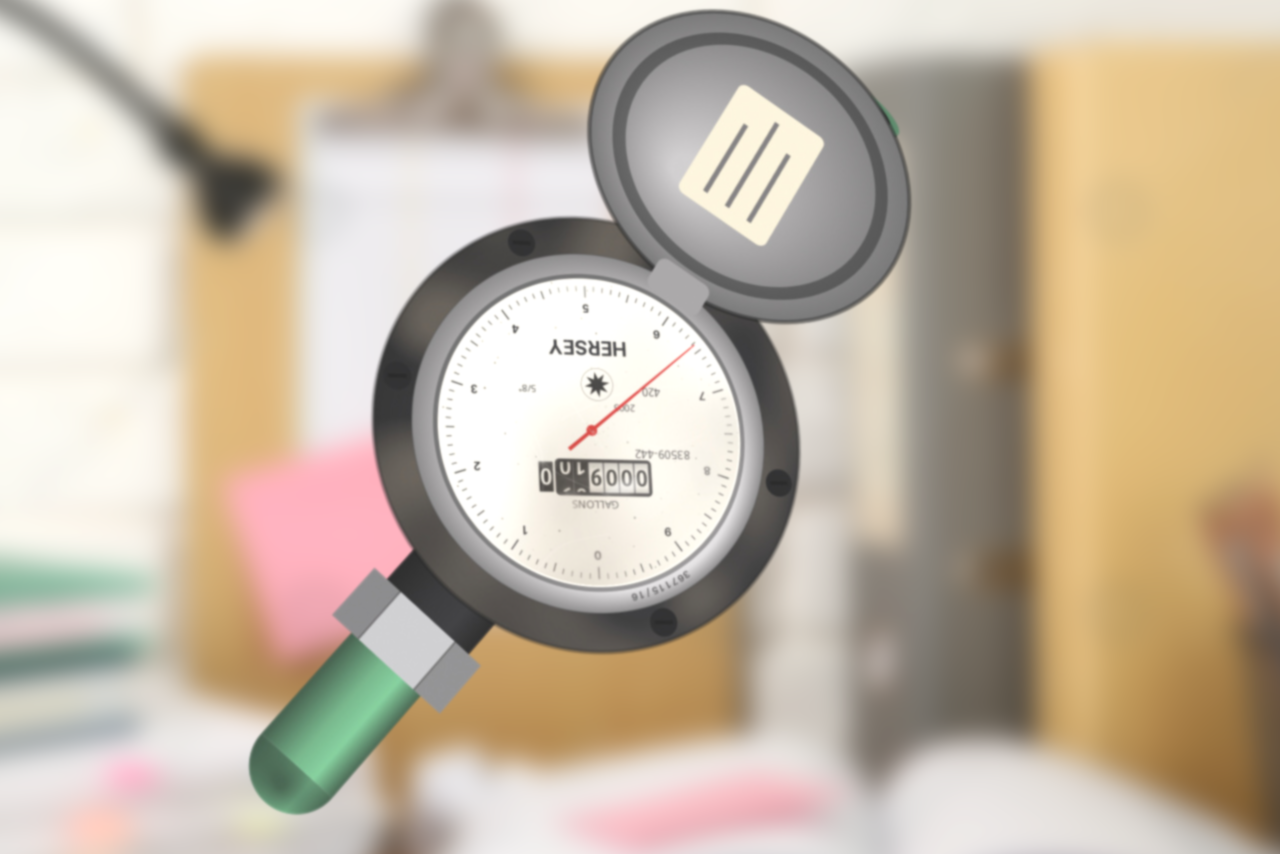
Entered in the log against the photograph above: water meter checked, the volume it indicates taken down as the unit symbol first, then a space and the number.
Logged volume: gal 9096.4
